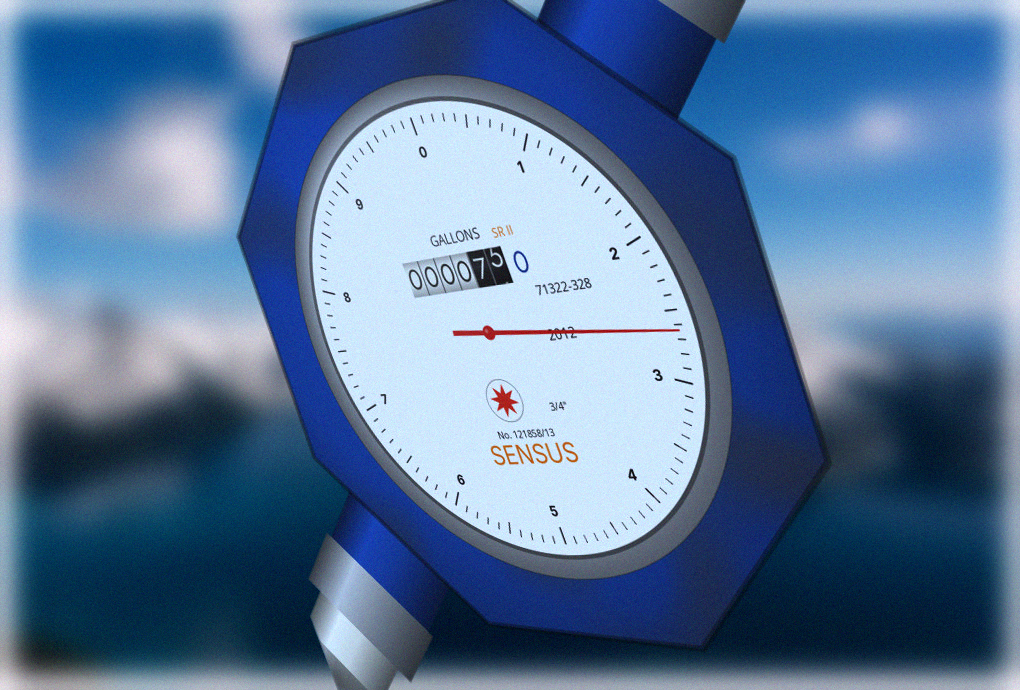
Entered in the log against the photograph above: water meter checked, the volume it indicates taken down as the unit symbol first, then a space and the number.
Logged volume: gal 752.6
